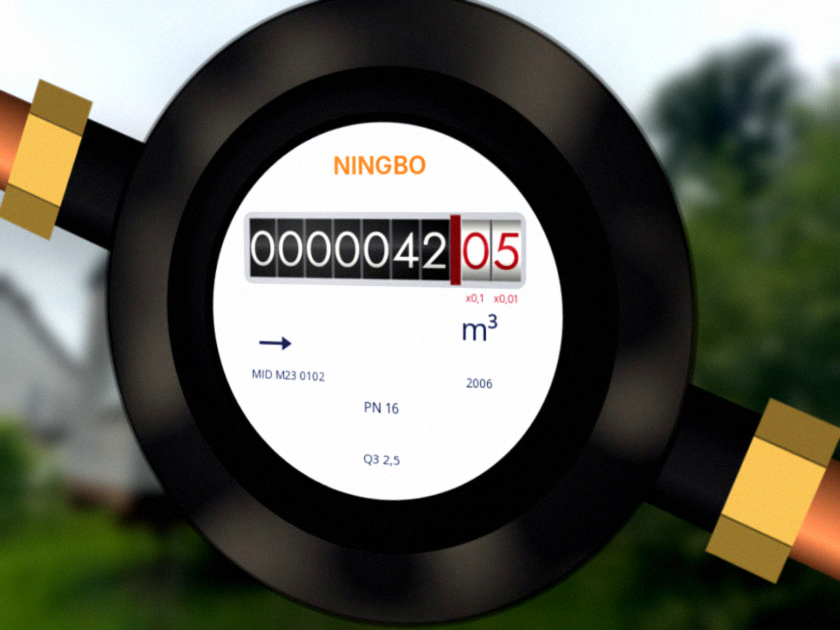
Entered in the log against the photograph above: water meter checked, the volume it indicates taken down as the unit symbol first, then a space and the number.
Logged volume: m³ 42.05
